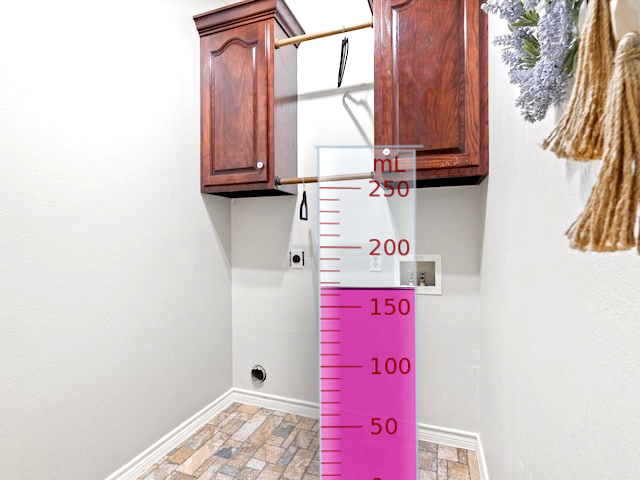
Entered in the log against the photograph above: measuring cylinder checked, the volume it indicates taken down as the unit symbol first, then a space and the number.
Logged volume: mL 165
